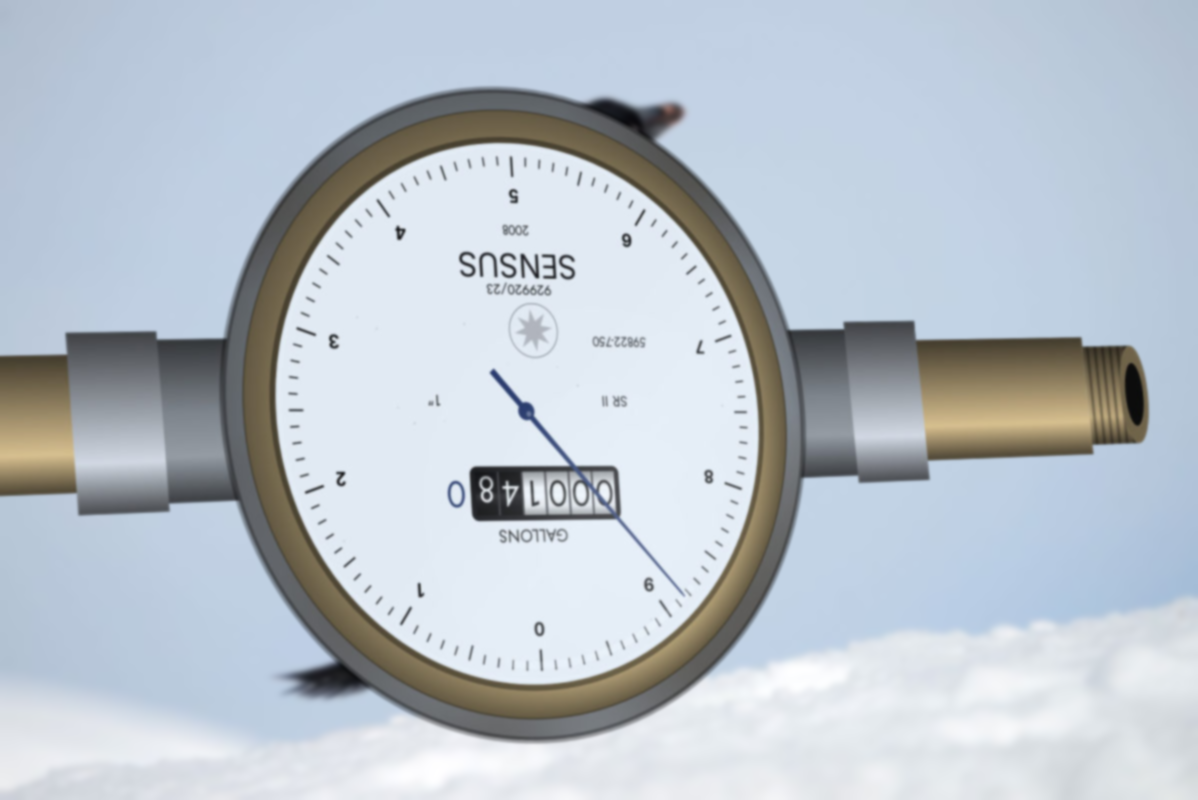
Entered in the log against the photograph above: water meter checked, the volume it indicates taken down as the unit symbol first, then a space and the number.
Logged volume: gal 1478.8
